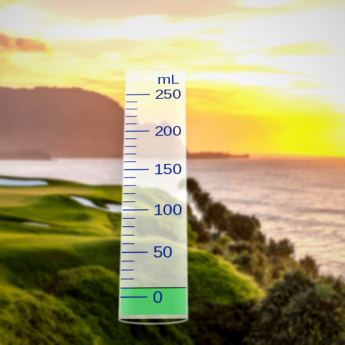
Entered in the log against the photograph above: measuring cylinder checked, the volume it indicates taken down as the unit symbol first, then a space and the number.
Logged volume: mL 10
